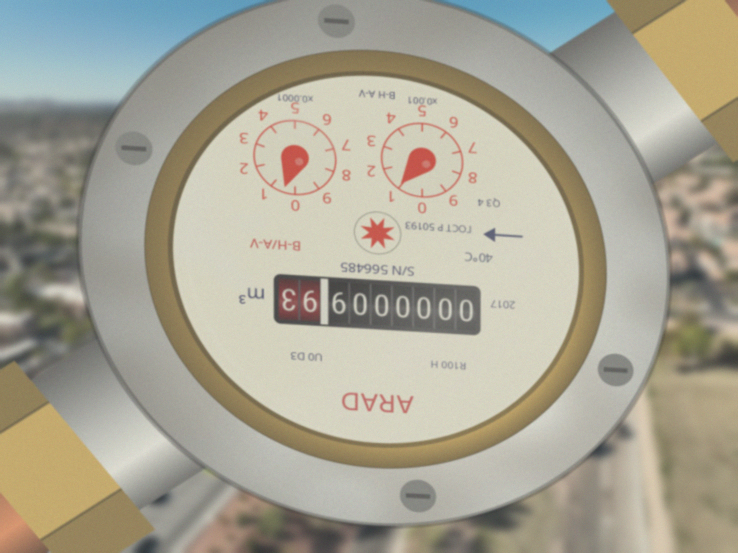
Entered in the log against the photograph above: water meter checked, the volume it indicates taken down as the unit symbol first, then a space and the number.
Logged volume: m³ 9.9310
